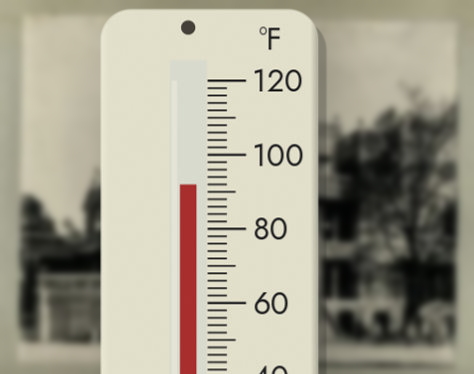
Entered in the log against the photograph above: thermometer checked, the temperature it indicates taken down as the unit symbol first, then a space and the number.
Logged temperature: °F 92
